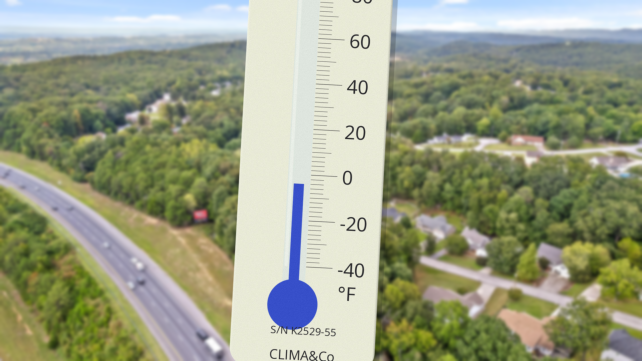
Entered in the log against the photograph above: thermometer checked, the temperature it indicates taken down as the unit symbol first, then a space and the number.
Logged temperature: °F -4
